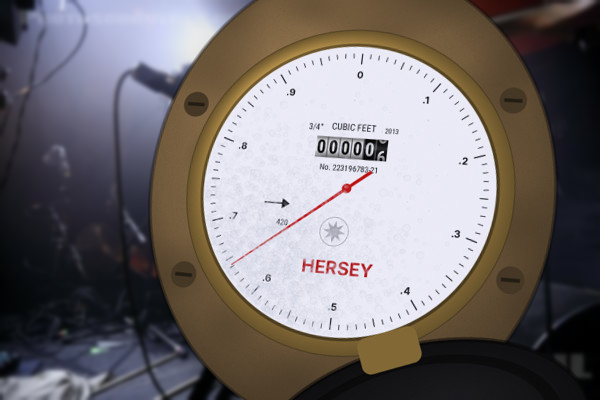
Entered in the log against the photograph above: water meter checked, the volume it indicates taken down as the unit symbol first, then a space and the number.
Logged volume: ft³ 5.64
